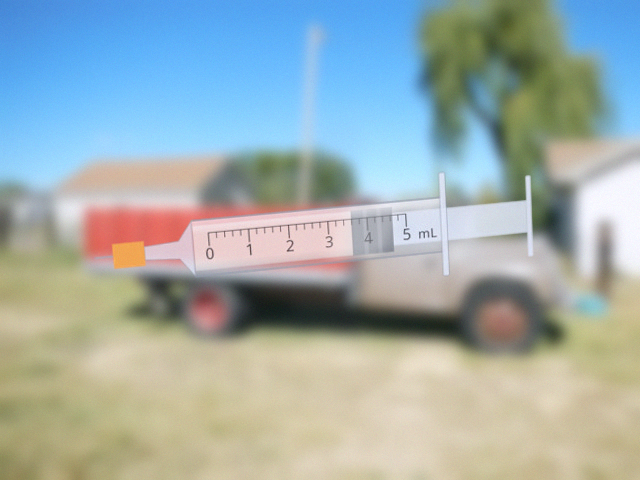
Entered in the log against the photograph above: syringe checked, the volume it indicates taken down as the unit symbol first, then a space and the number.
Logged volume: mL 3.6
